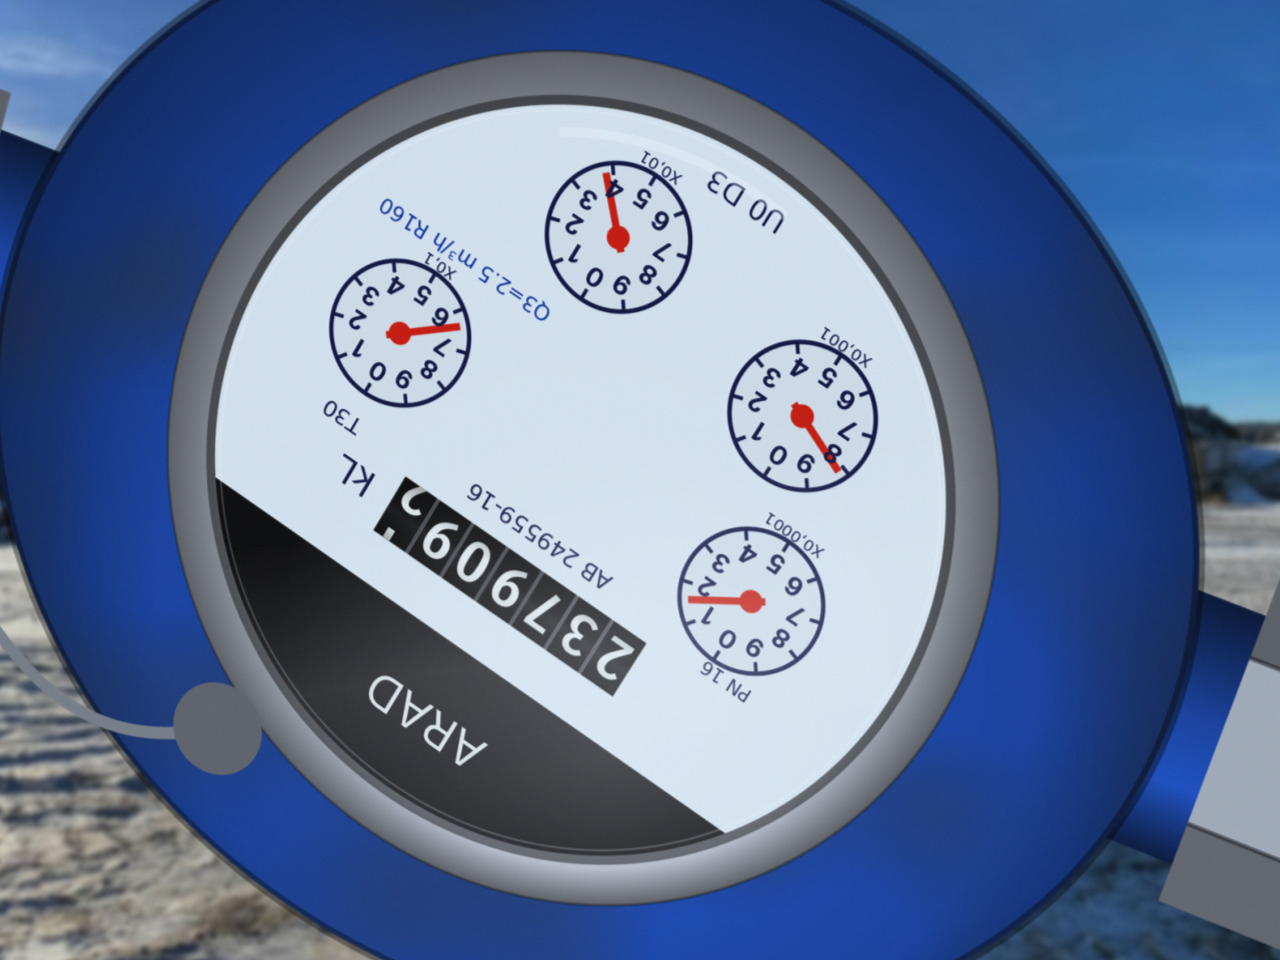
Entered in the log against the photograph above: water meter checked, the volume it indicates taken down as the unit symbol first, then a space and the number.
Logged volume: kL 2379091.6381
